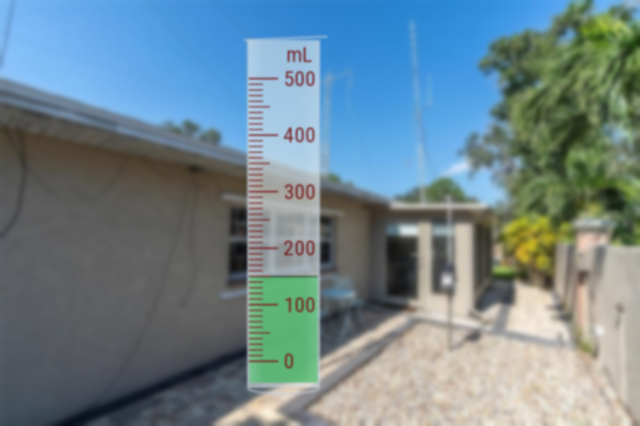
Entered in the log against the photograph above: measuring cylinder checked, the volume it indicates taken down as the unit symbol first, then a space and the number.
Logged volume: mL 150
